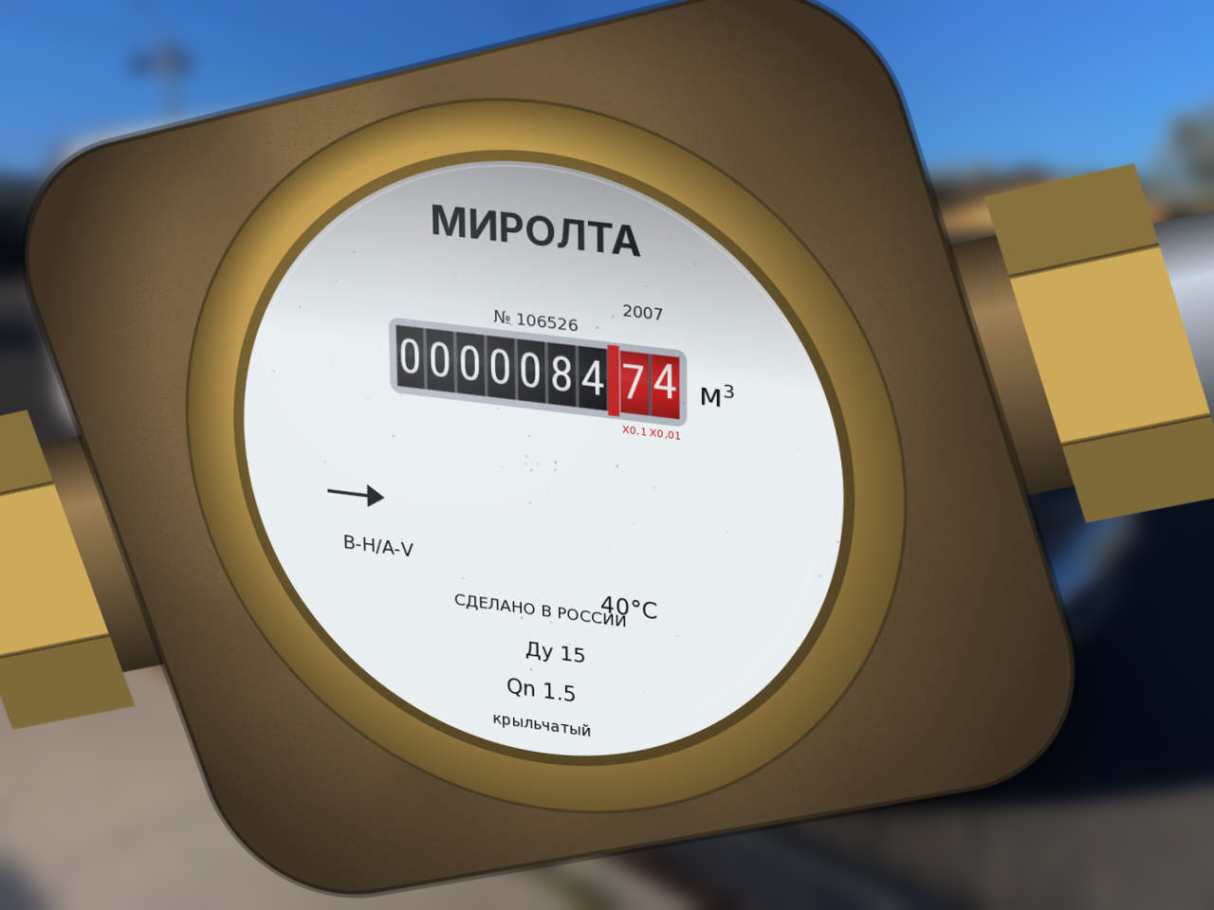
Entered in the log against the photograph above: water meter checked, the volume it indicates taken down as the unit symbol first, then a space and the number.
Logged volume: m³ 84.74
